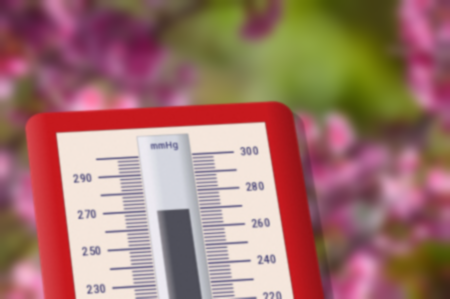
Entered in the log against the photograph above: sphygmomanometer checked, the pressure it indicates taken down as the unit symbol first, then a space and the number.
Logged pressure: mmHg 270
